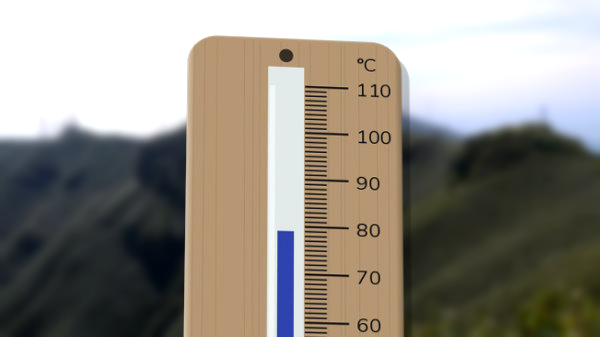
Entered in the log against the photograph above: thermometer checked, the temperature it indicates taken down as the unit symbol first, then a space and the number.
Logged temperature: °C 79
